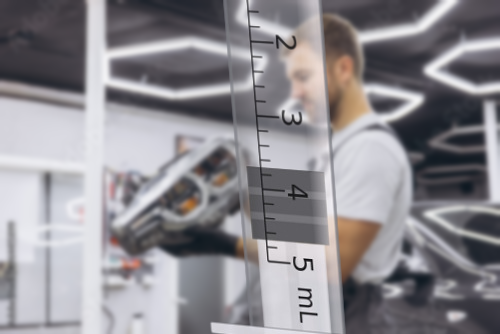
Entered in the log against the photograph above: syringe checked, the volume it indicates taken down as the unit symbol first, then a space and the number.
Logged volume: mL 3.7
